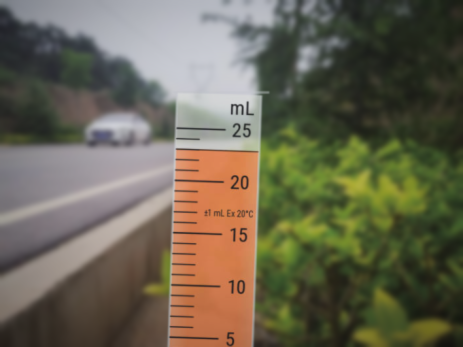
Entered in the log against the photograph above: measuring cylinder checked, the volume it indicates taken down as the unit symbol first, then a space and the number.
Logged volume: mL 23
